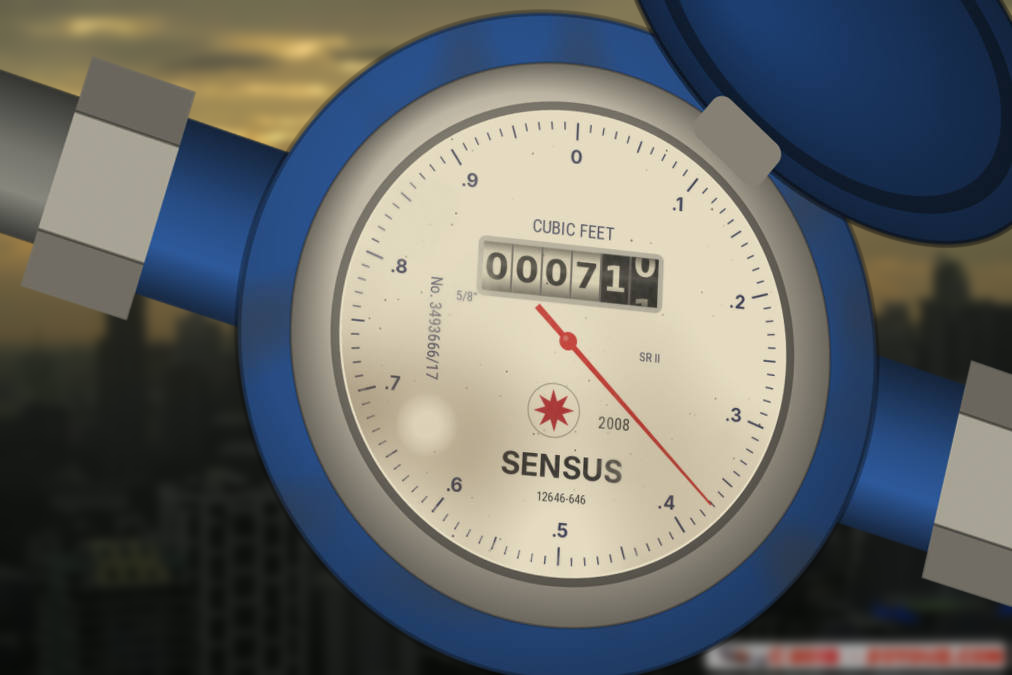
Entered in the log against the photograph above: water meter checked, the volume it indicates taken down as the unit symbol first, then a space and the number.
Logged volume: ft³ 710.37
